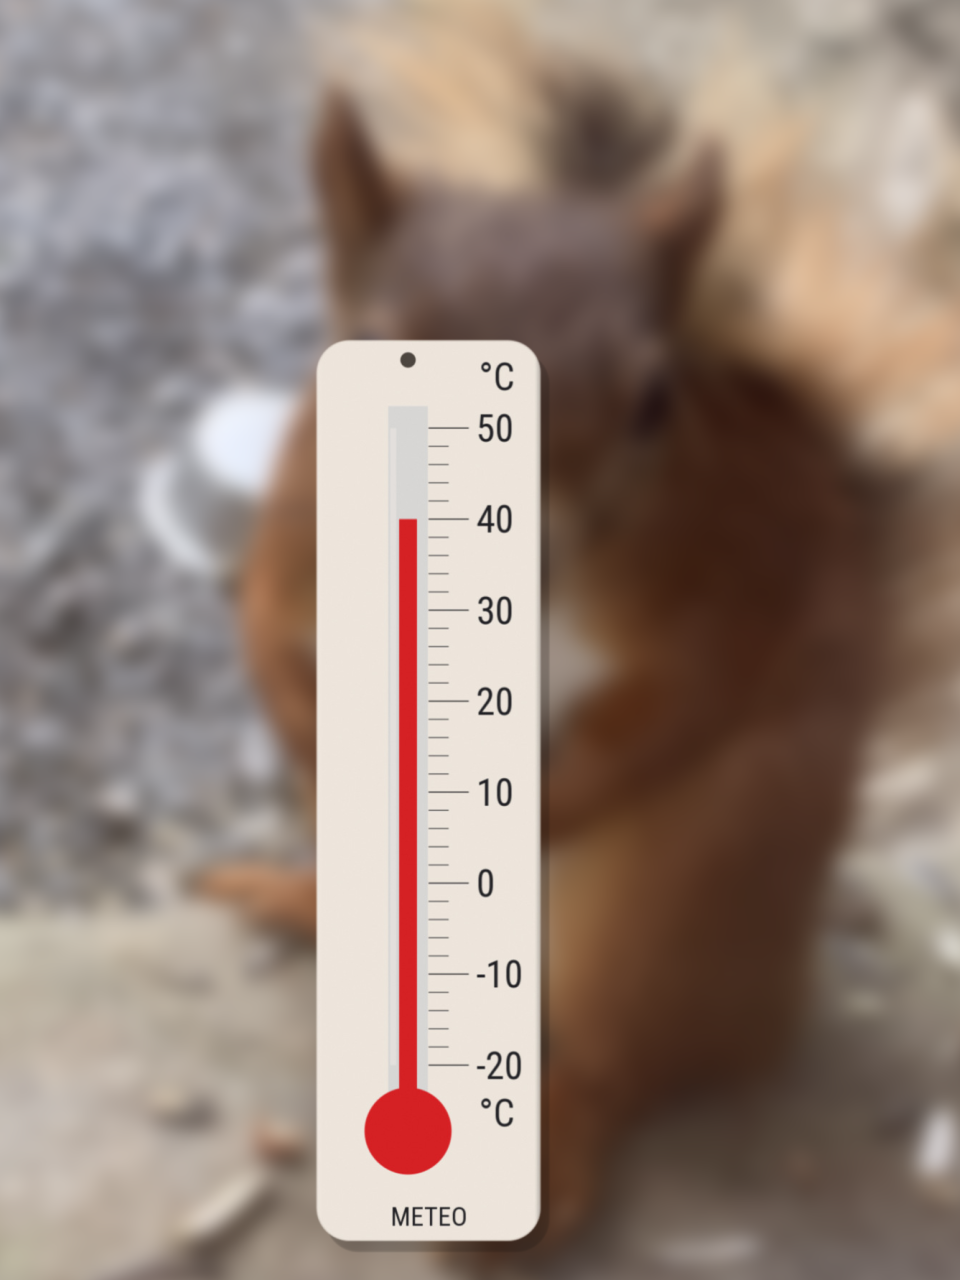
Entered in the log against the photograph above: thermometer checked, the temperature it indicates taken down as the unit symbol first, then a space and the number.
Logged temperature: °C 40
